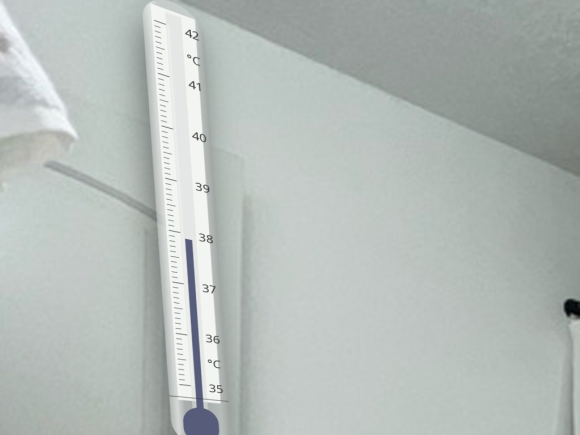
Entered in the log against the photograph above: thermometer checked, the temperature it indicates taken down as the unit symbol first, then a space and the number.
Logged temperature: °C 37.9
